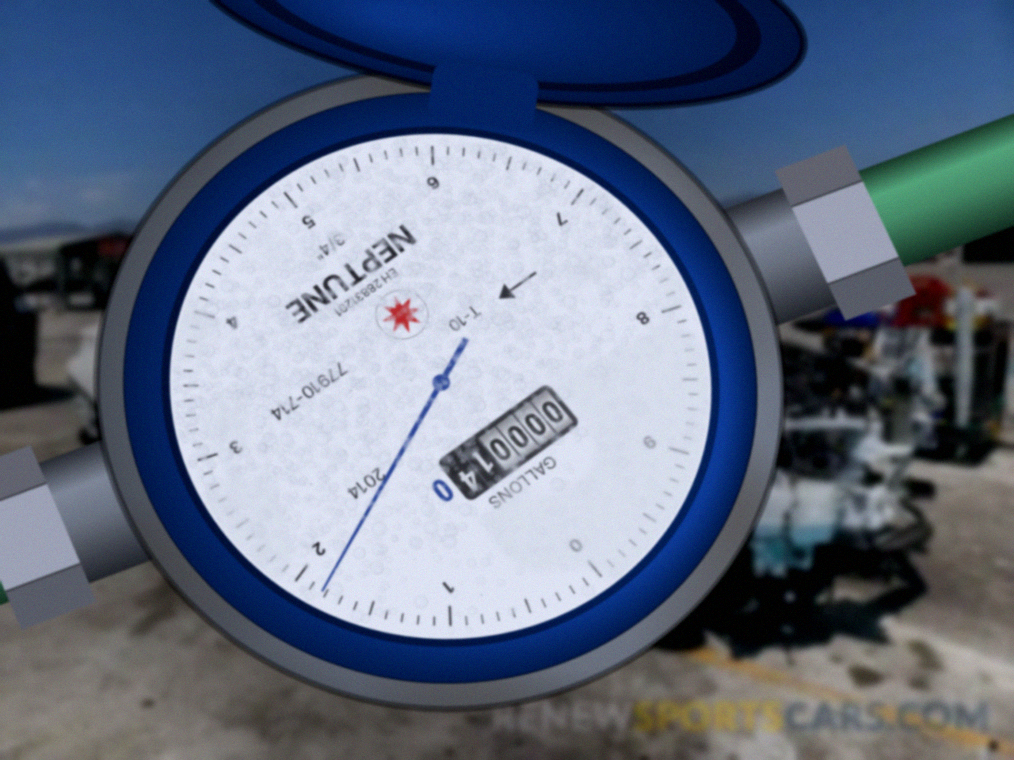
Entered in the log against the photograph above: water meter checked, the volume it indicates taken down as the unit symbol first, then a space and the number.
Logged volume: gal 141.8
